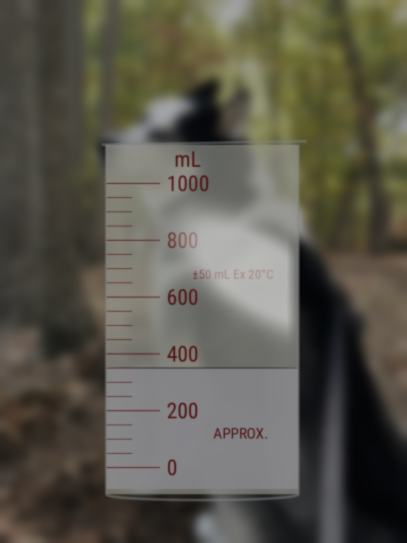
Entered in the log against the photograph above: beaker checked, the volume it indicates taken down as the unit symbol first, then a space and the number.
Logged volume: mL 350
